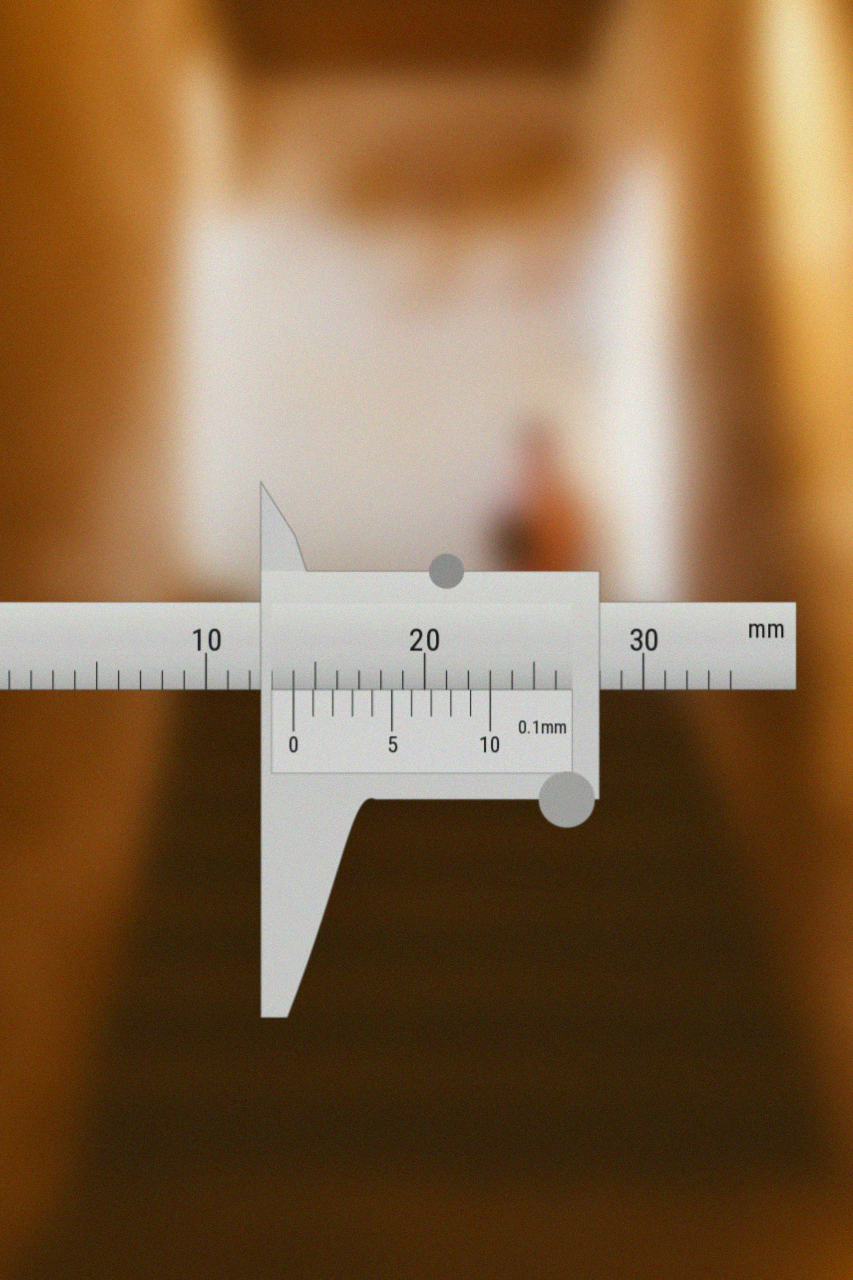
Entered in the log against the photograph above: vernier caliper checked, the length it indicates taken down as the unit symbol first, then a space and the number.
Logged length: mm 14.0
